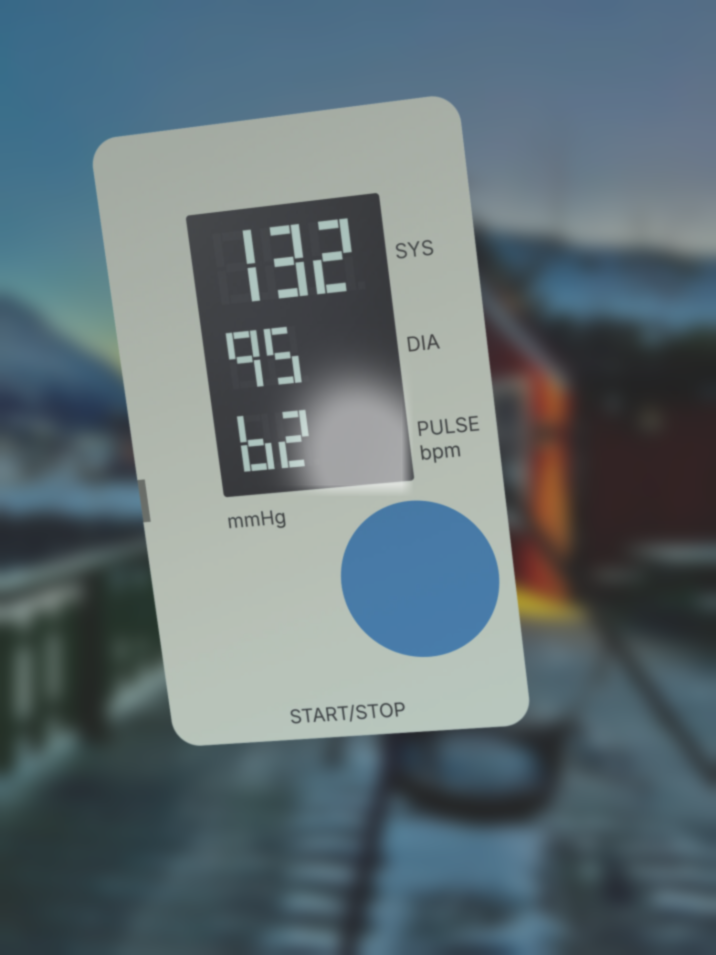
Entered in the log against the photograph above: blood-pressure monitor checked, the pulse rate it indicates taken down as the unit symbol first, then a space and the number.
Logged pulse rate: bpm 62
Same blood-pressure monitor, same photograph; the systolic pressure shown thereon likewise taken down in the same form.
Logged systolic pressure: mmHg 132
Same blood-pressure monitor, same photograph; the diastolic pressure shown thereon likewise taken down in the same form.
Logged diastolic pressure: mmHg 95
